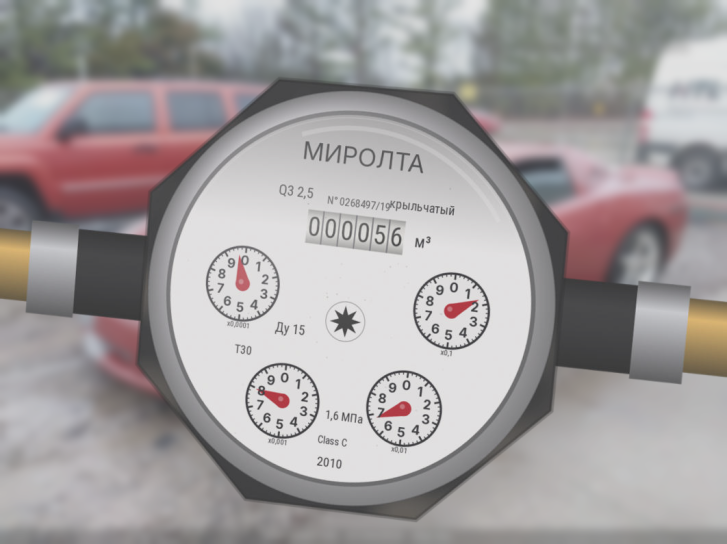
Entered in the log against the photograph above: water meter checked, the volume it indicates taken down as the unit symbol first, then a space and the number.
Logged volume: m³ 56.1679
